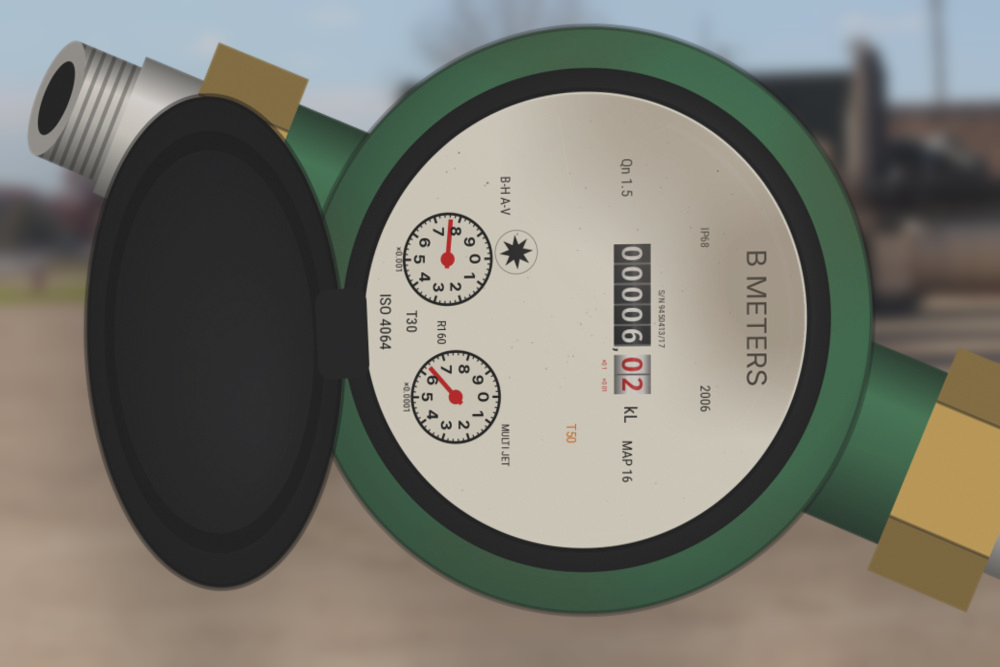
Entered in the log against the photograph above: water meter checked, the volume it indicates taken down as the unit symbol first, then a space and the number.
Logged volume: kL 6.0276
